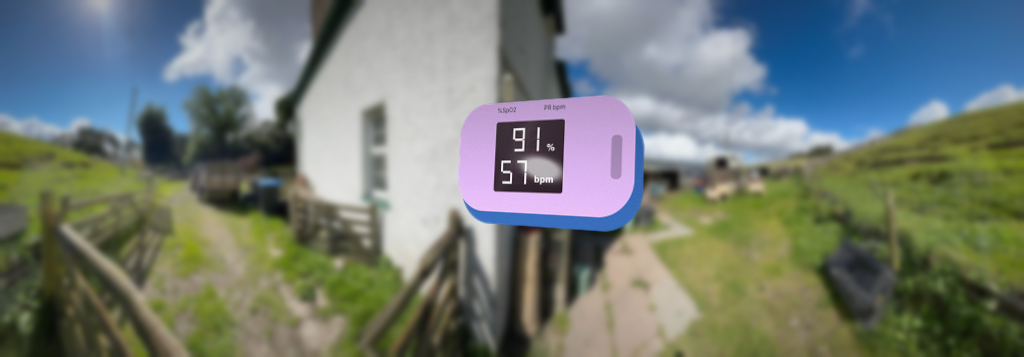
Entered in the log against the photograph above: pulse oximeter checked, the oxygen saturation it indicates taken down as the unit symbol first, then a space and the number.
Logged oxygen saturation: % 91
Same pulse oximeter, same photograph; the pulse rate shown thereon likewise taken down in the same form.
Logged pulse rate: bpm 57
